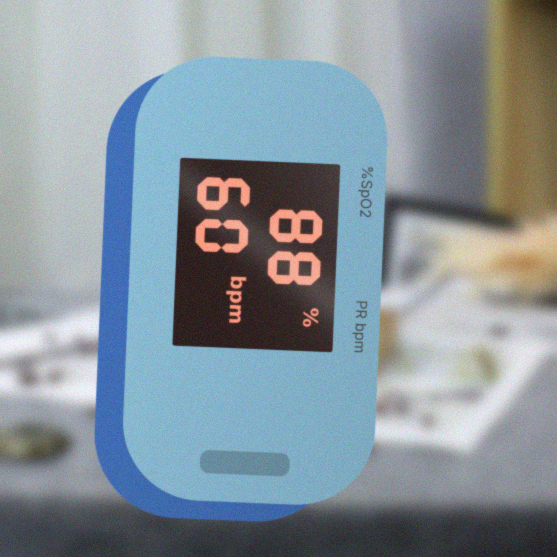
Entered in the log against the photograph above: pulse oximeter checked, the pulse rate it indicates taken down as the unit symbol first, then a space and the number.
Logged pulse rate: bpm 60
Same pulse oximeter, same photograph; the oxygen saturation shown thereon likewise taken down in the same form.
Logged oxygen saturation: % 88
